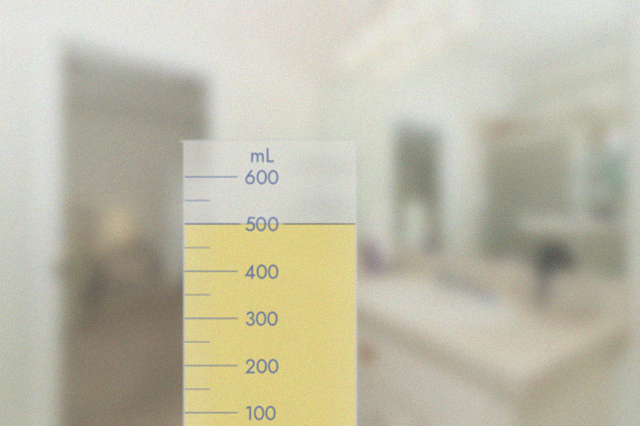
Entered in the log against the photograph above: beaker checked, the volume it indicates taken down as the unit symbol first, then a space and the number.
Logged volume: mL 500
